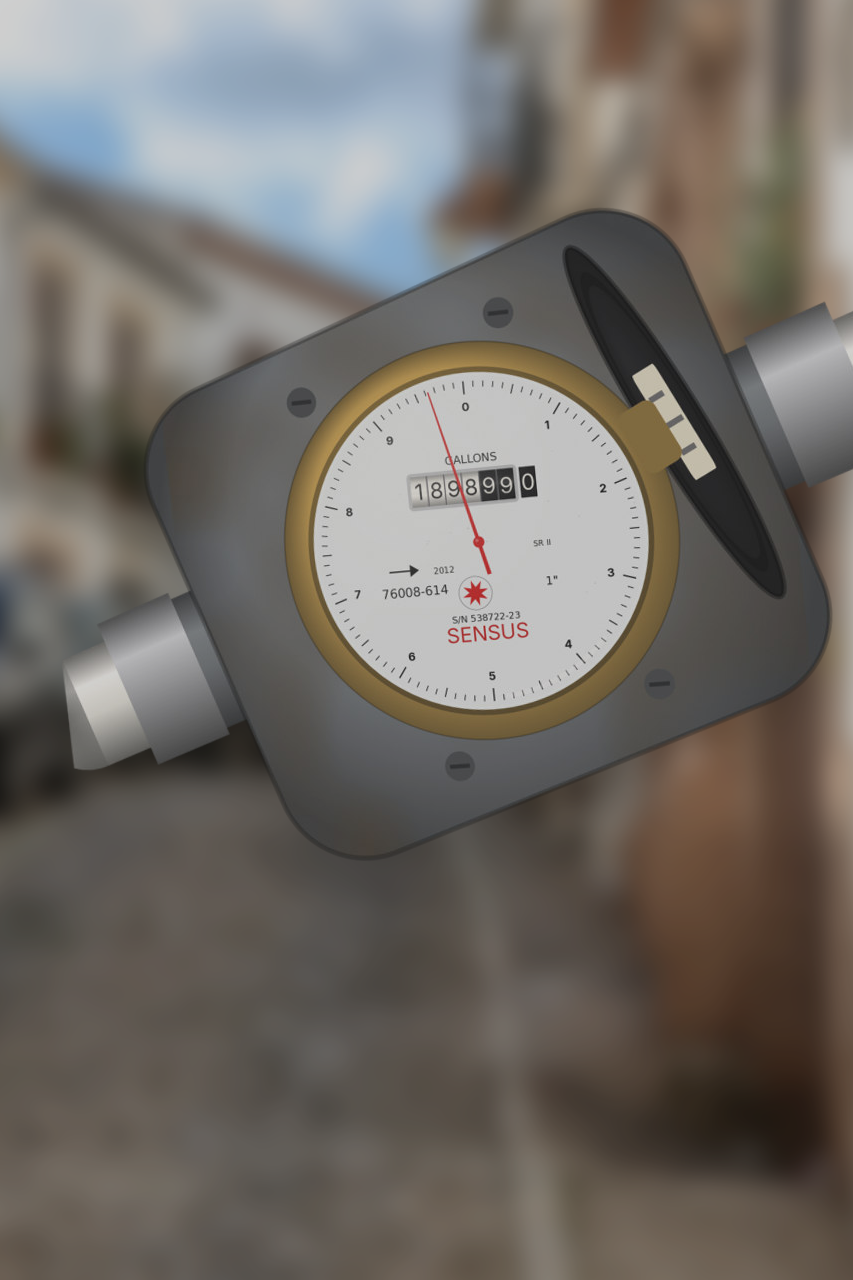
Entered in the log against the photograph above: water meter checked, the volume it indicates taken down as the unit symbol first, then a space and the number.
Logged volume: gal 1898989.6
